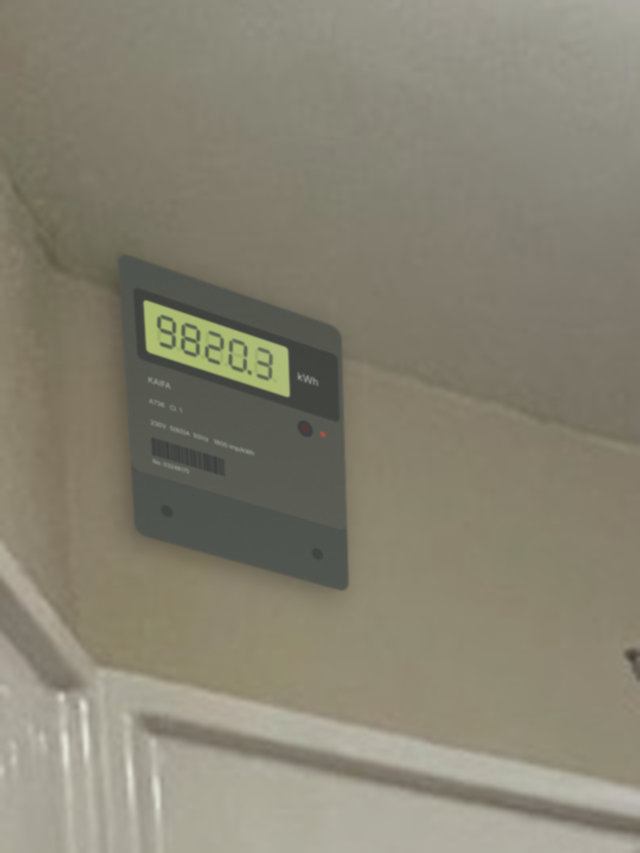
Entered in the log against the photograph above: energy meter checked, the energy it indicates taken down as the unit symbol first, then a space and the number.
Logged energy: kWh 9820.3
